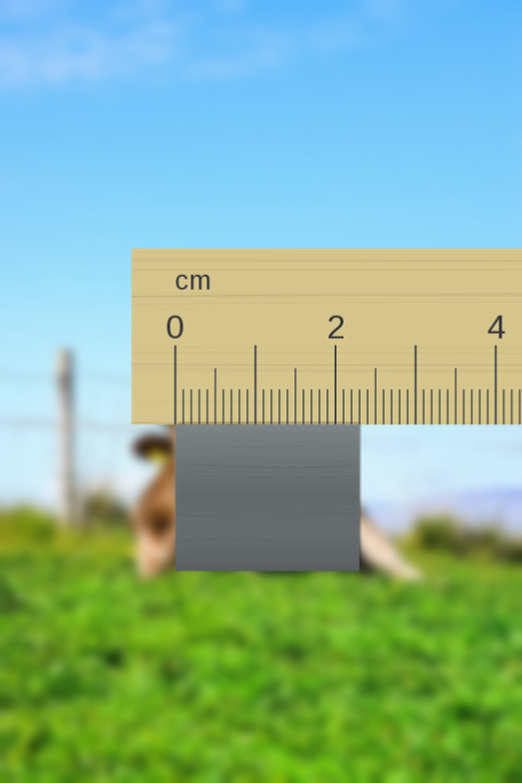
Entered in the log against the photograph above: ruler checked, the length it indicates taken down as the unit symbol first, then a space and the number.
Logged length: cm 2.3
